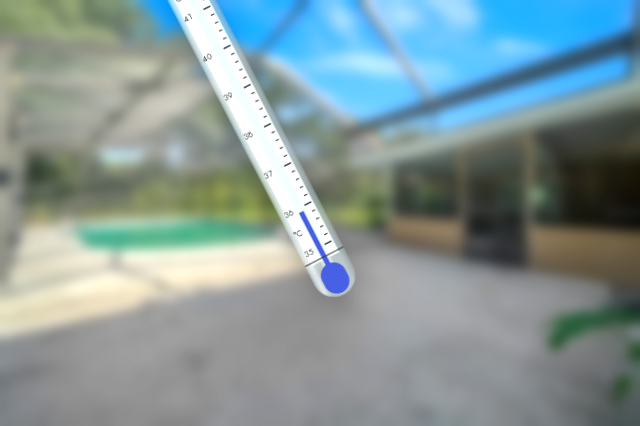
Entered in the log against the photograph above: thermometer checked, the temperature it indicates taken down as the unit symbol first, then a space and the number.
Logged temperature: °C 35.9
